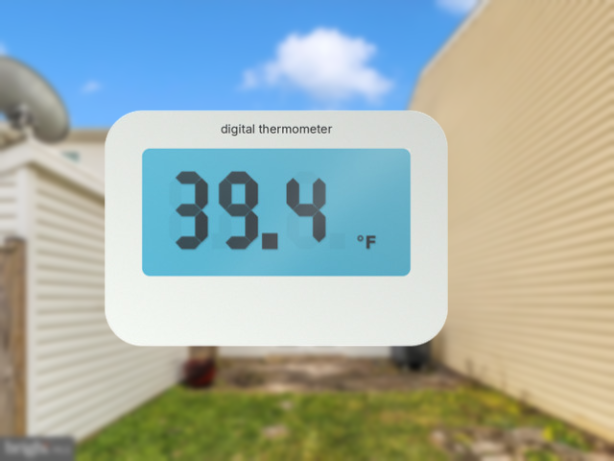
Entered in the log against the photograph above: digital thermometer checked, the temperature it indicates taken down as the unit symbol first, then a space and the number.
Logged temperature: °F 39.4
